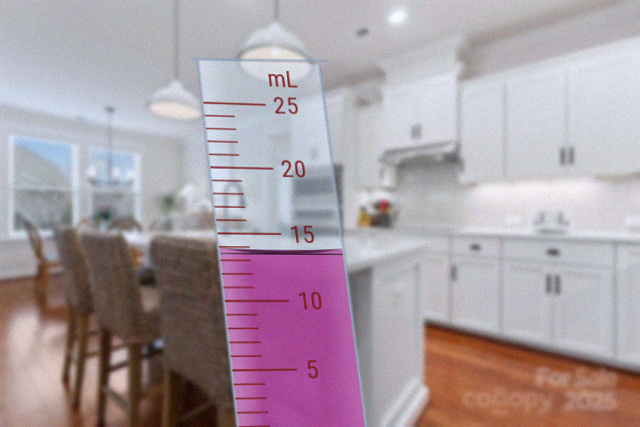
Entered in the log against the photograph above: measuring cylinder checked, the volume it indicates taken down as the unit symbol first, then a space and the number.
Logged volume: mL 13.5
